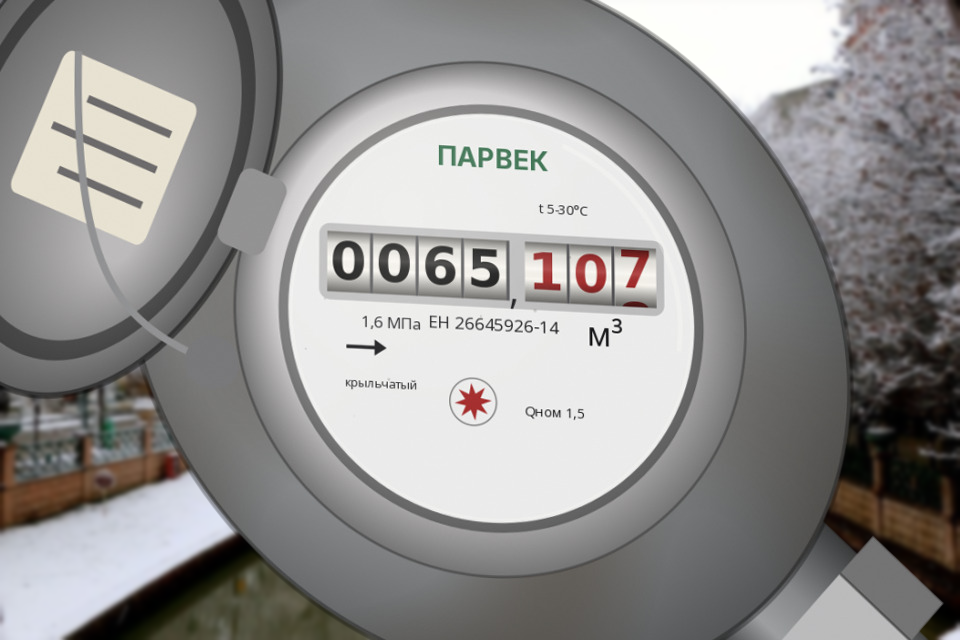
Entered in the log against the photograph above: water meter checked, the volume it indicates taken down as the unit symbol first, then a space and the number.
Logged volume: m³ 65.107
